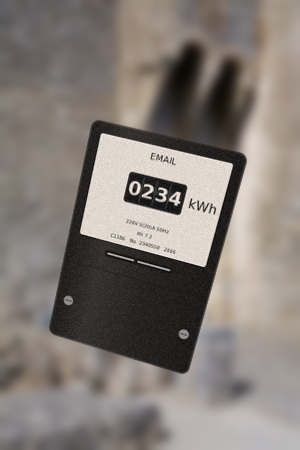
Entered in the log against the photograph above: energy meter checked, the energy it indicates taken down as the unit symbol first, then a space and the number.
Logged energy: kWh 234
